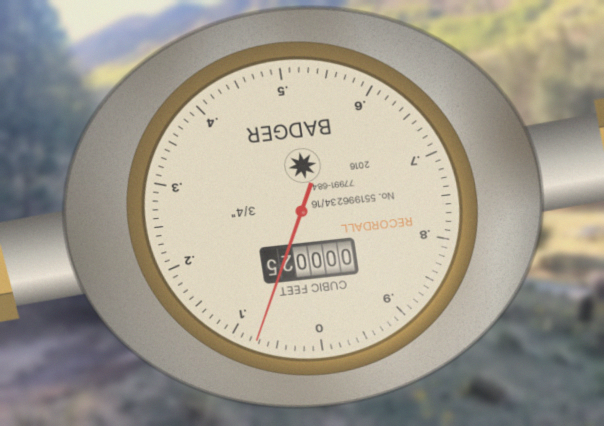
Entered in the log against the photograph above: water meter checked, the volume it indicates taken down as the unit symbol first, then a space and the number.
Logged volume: ft³ 25.07
